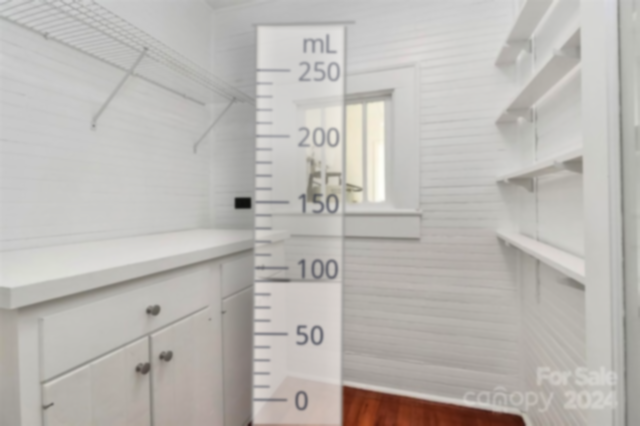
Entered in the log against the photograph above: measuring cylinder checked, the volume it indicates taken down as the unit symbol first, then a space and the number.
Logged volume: mL 90
